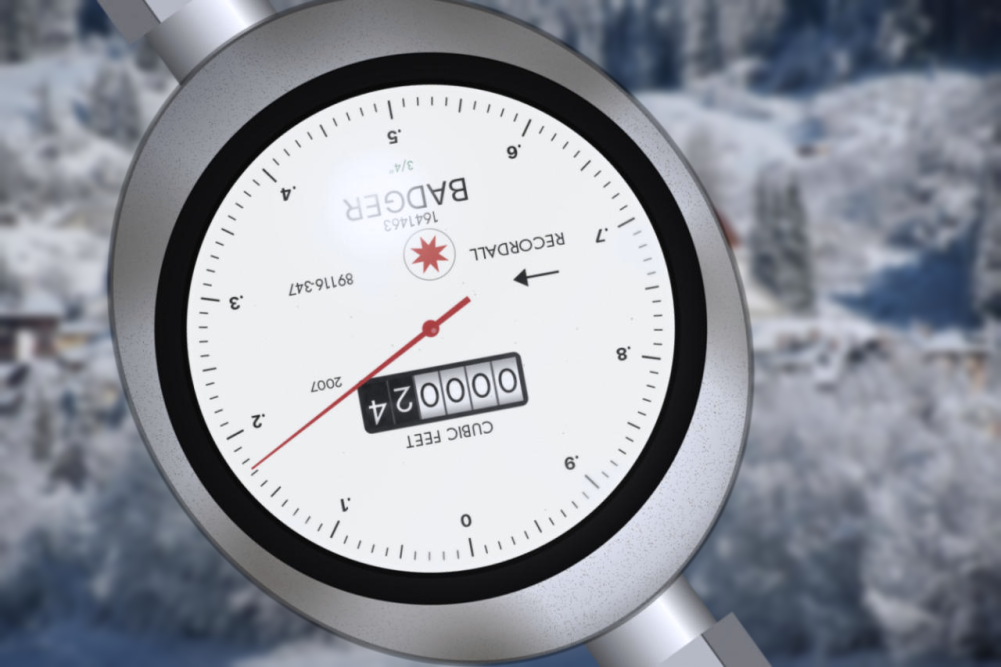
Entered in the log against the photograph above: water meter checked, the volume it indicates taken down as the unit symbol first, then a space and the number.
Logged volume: ft³ 24.17
